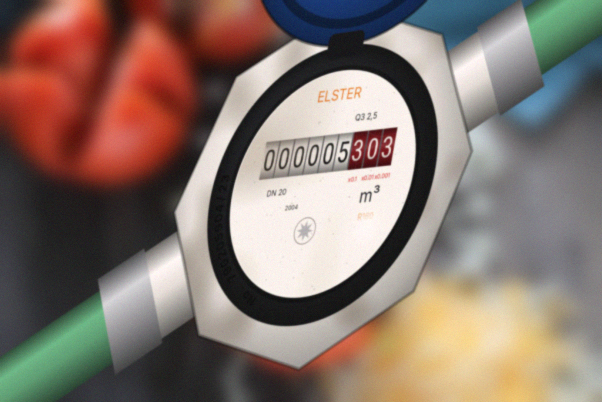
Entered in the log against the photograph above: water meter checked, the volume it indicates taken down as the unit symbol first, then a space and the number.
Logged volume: m³ 5.303
